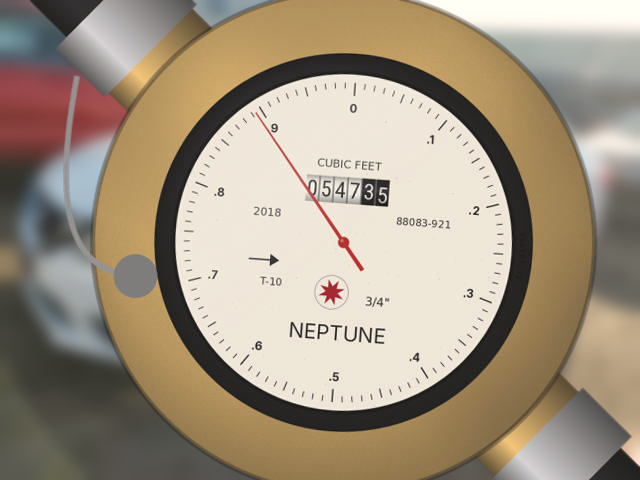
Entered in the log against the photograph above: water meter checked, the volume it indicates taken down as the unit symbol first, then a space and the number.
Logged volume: ft³ 54734.89
